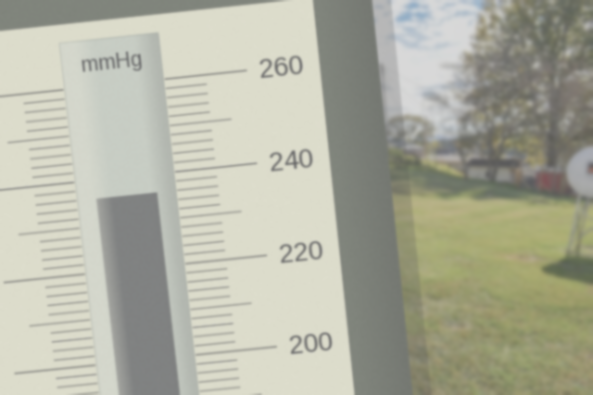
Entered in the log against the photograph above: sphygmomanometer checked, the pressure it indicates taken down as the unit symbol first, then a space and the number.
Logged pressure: mmHg 236
